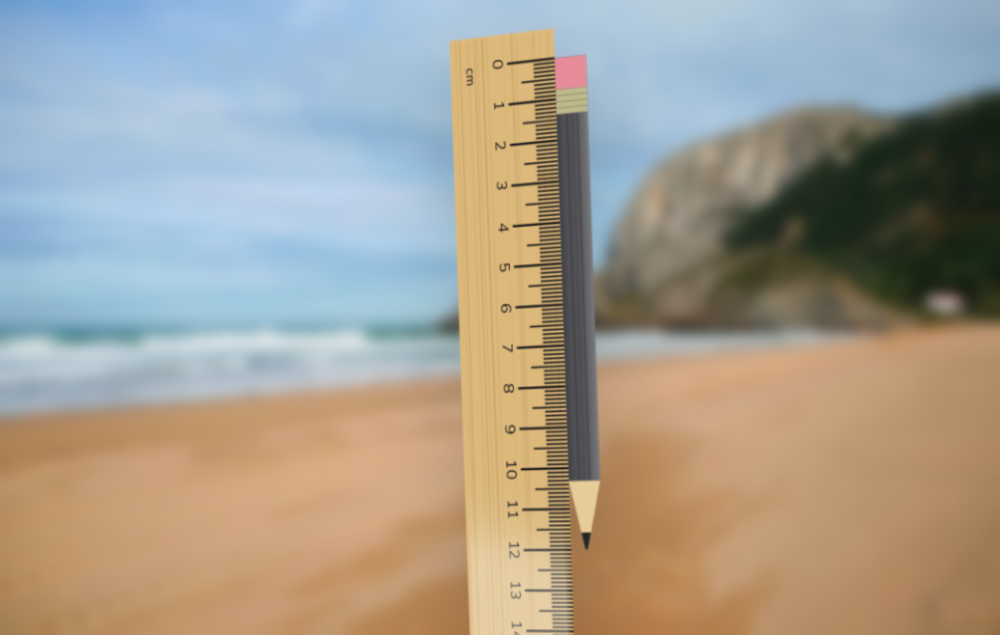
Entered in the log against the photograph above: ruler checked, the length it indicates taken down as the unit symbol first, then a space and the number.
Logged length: cm 12
